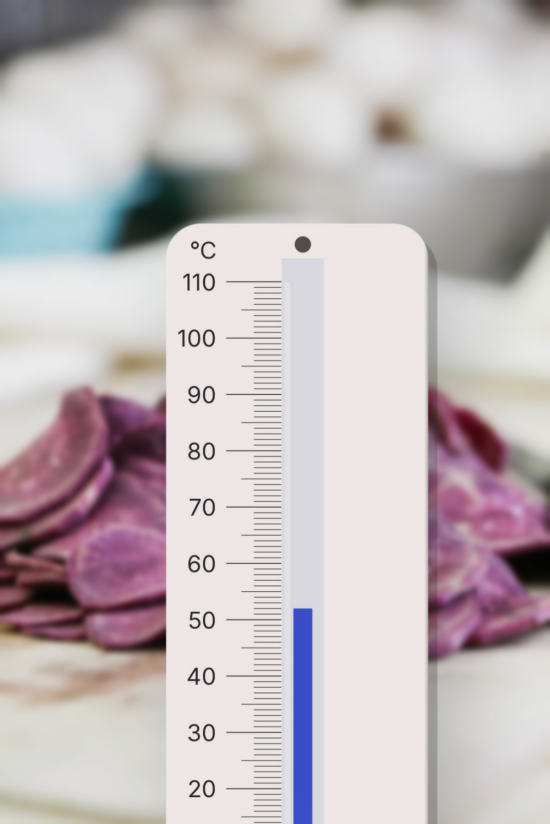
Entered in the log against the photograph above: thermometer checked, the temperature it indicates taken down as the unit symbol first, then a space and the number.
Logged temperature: °C 52
